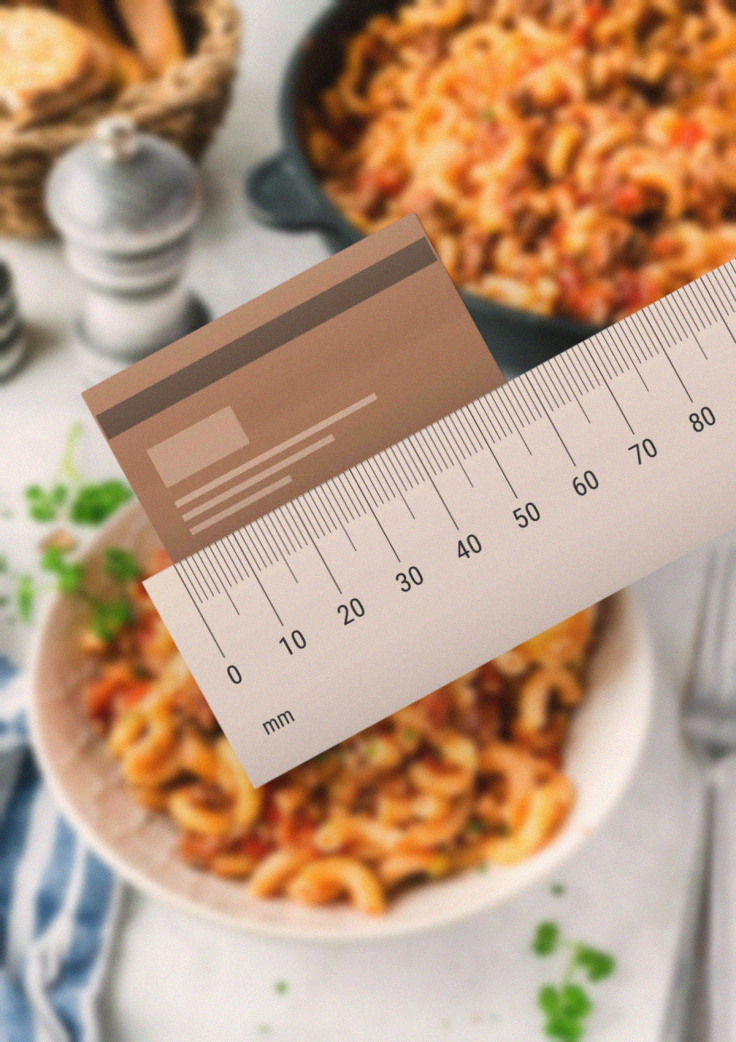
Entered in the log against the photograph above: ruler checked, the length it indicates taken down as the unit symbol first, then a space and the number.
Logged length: mm 57
